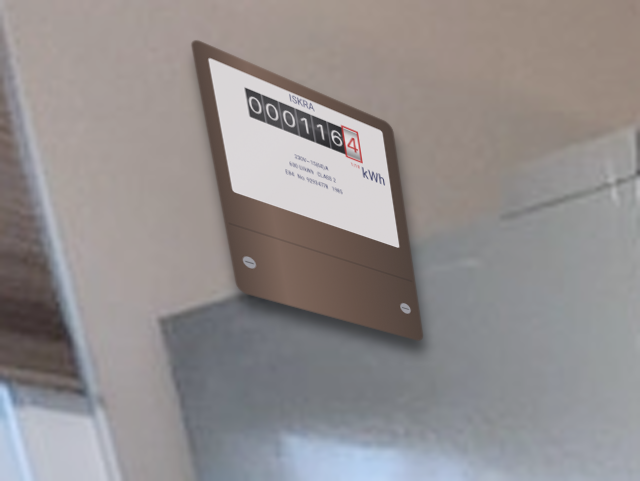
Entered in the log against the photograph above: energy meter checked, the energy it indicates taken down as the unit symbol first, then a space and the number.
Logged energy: kWh 116.4
